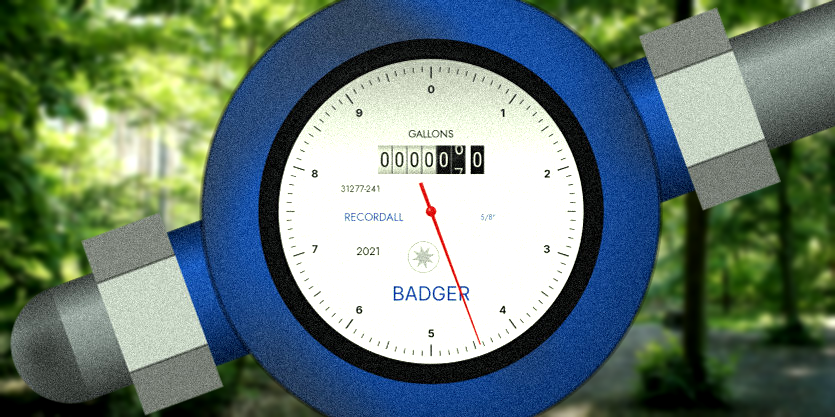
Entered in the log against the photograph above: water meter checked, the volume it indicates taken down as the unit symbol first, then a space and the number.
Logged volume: gal 64.4
